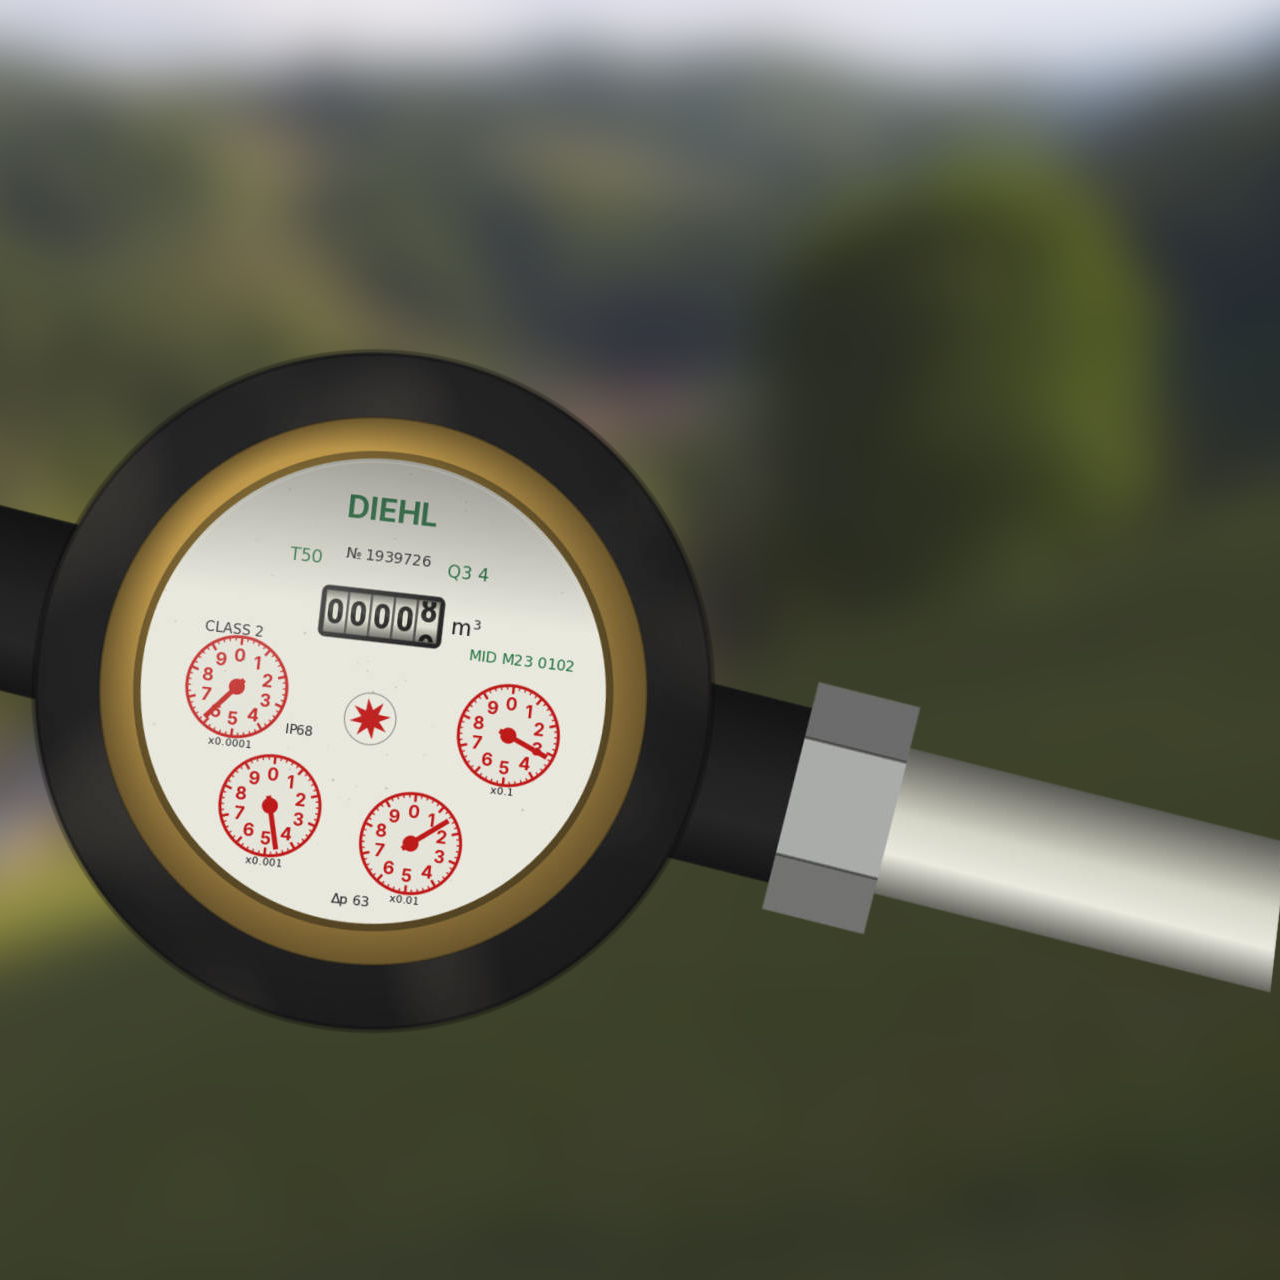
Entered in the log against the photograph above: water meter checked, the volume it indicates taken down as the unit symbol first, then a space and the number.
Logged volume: m³ 8.3146
